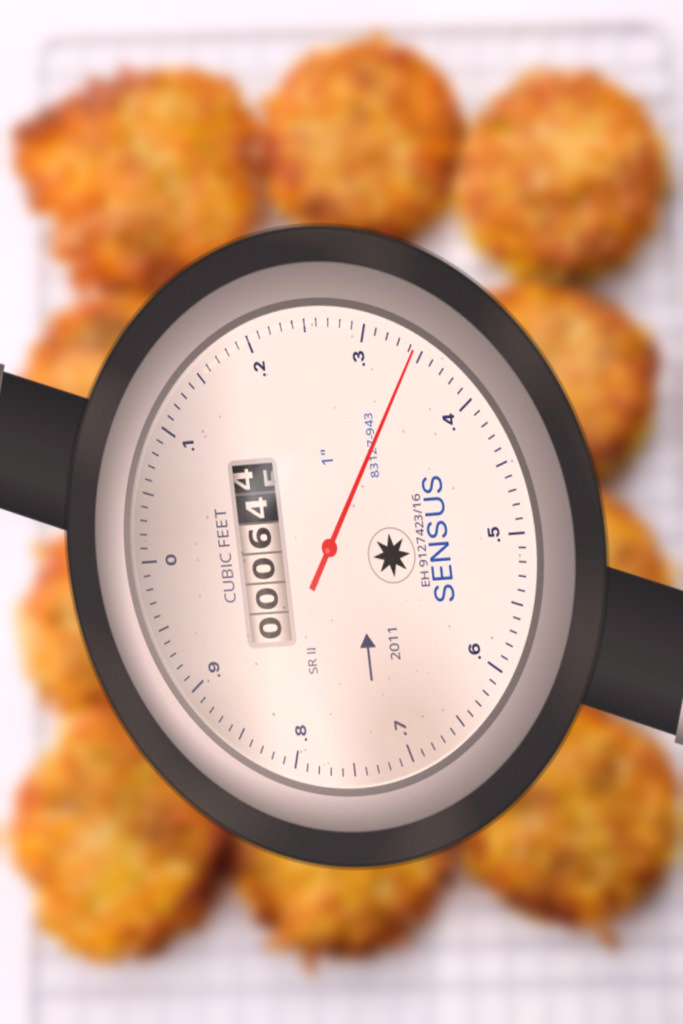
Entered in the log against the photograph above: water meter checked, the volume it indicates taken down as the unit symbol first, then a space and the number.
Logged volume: ft³ 644.34
